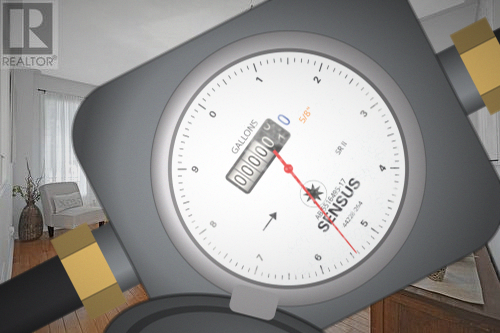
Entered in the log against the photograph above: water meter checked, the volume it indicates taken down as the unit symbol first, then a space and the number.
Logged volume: gal 5.4
